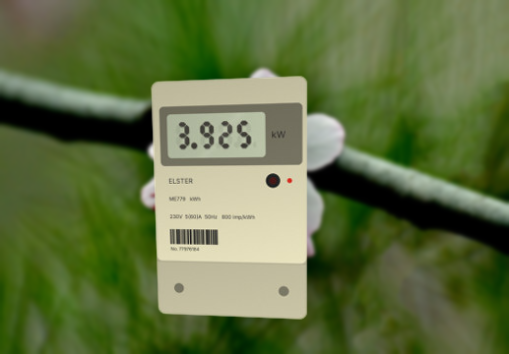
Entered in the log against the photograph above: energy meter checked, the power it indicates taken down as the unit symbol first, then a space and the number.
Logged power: kW 3.925
